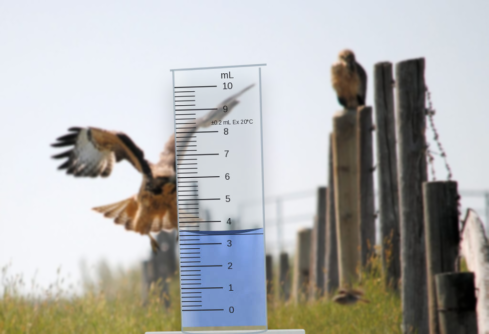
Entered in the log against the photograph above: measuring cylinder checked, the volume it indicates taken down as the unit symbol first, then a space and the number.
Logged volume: mL 3.4
